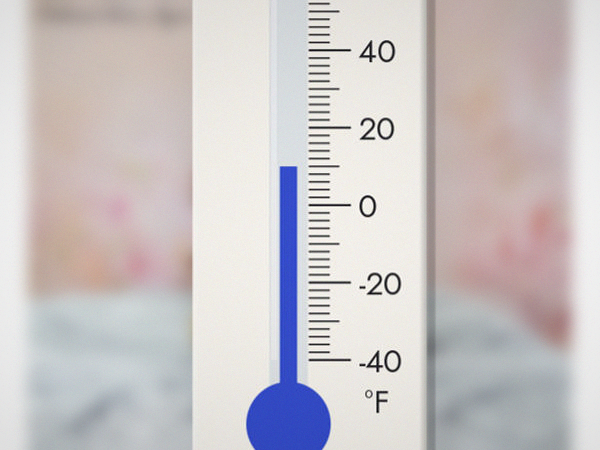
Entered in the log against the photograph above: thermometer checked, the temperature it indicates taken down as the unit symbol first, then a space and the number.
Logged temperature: °F 10
